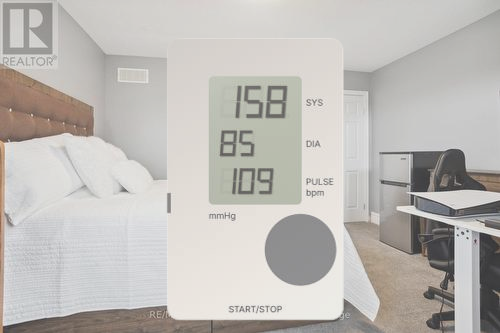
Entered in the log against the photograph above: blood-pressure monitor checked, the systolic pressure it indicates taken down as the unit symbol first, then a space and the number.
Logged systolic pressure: mmHg 158
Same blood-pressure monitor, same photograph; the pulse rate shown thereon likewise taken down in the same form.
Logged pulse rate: bpm 109
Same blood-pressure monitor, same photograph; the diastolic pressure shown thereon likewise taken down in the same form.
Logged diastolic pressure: mmHg 85
